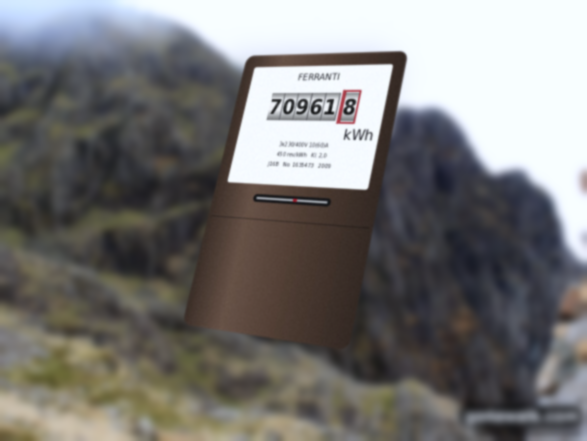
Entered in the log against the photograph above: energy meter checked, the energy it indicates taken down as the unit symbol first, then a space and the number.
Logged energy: kWh 70961.8
